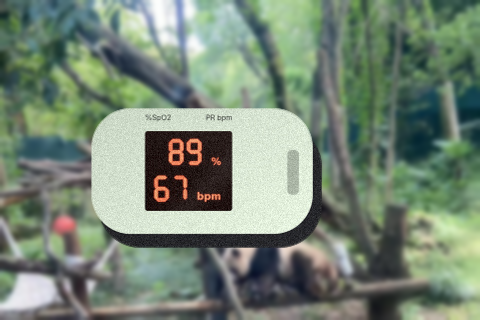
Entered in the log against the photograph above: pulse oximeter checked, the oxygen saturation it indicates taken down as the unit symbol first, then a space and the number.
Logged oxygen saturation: % 89
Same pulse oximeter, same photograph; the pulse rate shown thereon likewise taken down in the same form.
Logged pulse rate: bpm 67
